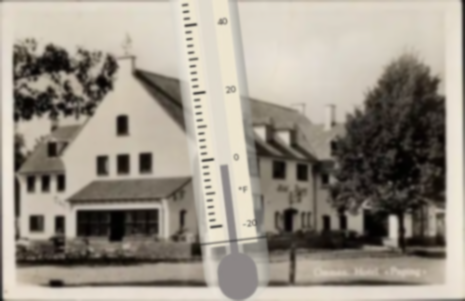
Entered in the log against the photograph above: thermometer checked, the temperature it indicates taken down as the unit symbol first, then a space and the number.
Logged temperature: °F -2
